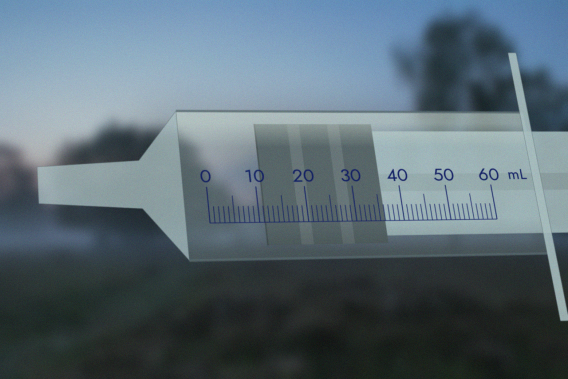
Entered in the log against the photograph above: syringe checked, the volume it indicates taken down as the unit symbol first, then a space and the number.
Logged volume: mL 11
